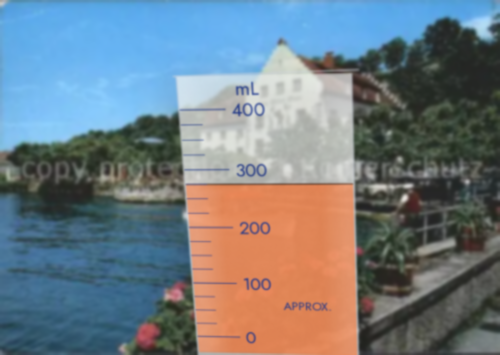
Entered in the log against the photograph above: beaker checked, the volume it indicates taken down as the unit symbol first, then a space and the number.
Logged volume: mL 275
